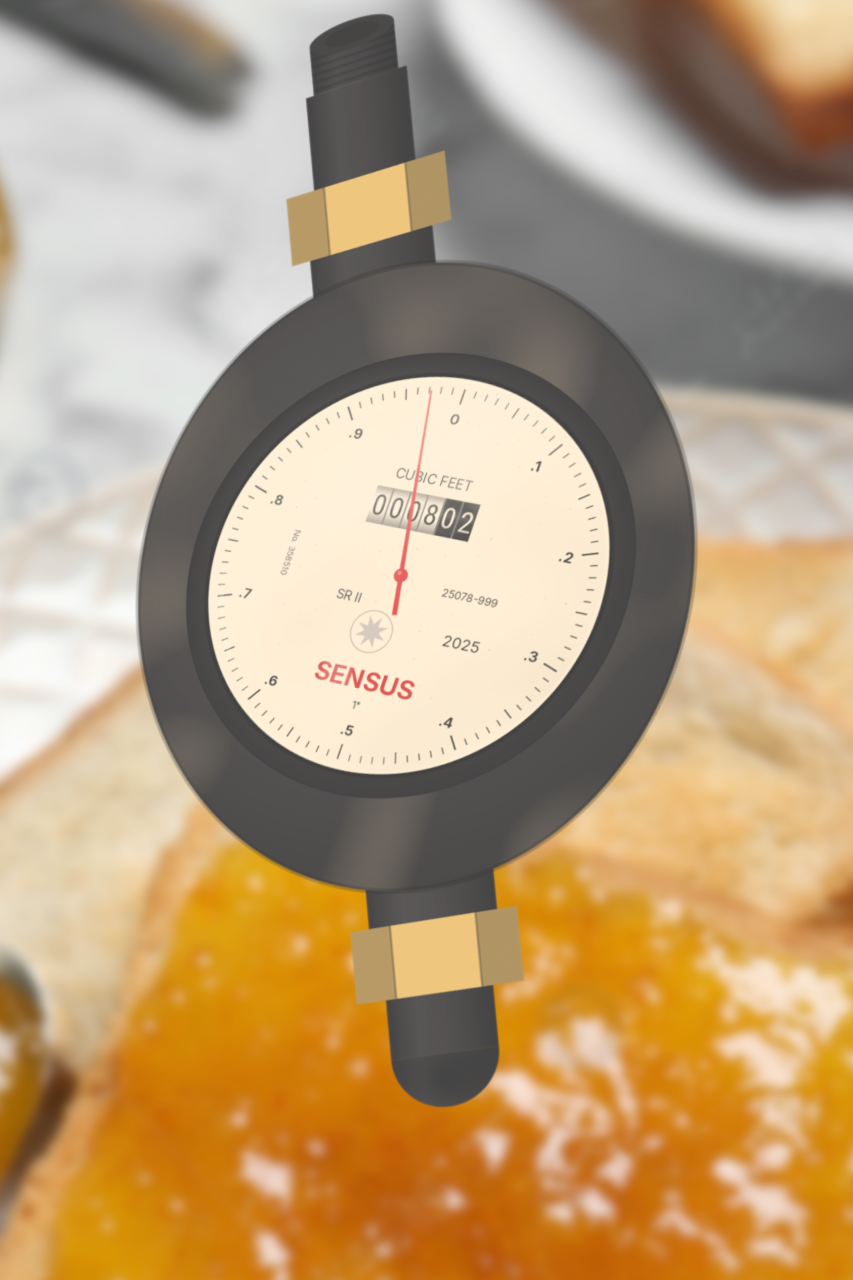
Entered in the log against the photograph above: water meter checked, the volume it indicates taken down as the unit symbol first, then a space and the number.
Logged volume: ft³ 801.97
